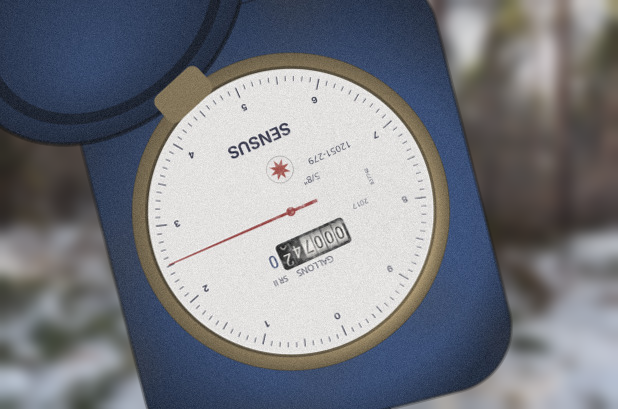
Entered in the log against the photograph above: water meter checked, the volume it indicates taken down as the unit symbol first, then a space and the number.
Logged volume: gal 7422.5
